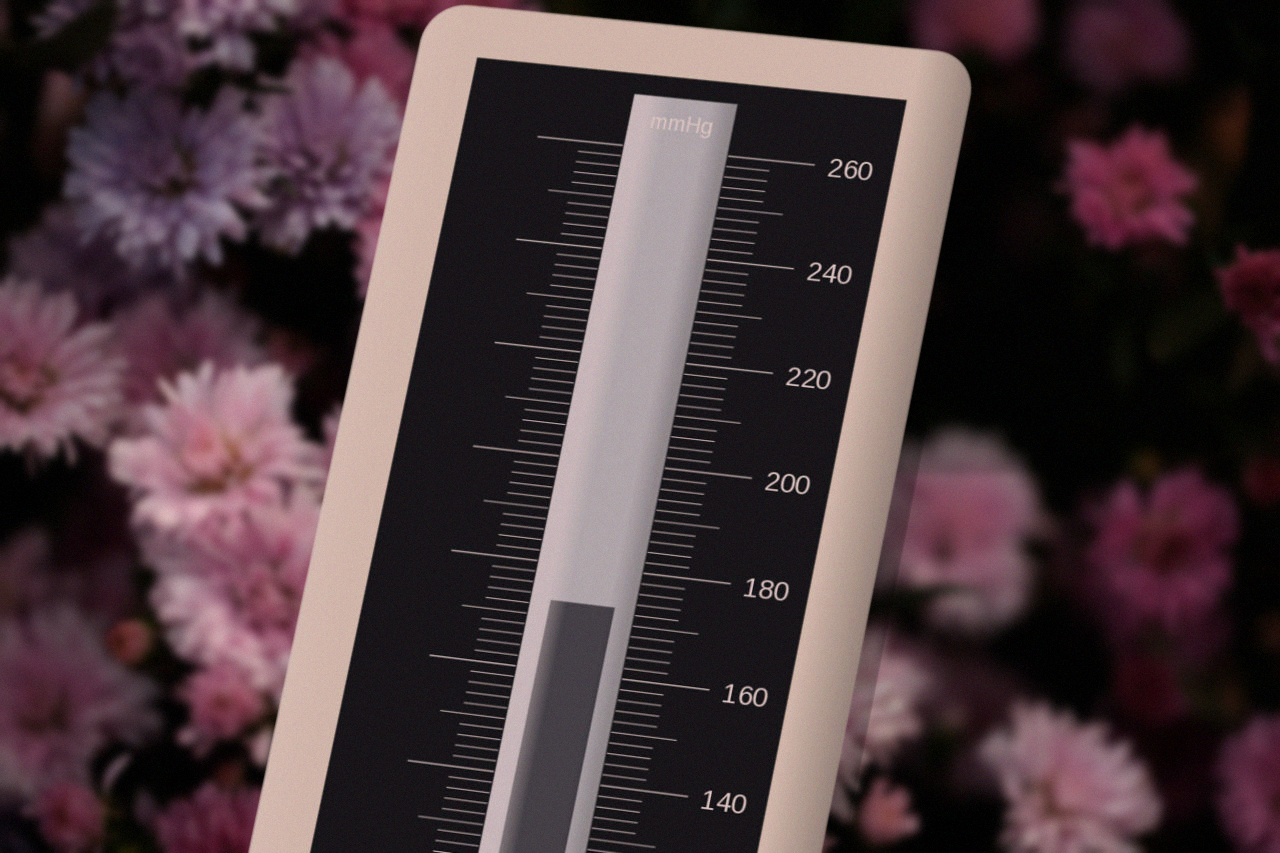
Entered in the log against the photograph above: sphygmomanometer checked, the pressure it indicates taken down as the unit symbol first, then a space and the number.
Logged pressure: mmHg 173
